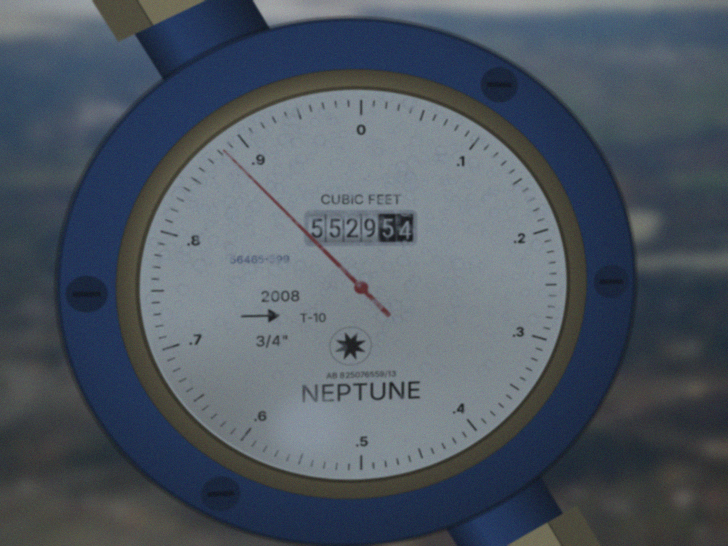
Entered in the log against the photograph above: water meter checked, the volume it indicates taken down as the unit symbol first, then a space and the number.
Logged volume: ft³ 552953.88
